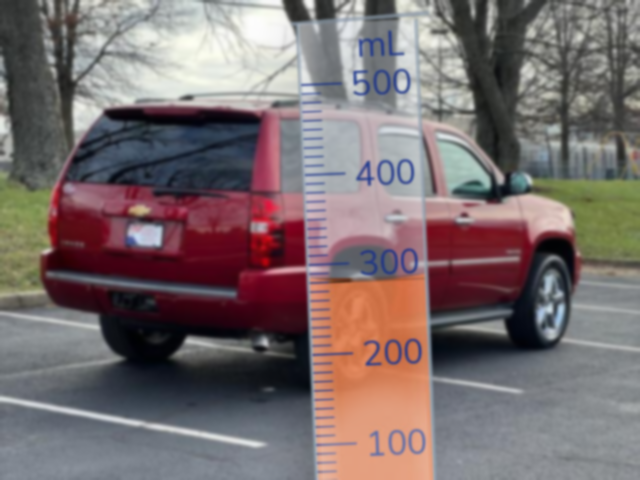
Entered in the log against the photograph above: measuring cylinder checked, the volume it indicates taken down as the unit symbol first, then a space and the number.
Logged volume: mL 280
